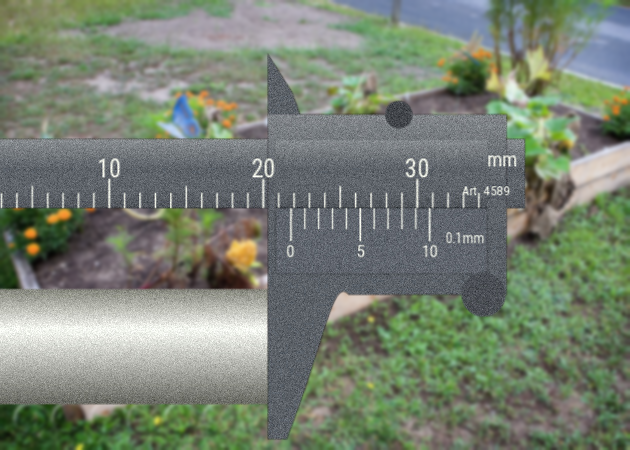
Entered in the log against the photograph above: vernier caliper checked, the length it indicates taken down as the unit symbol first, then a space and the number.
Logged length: mm 21.8
